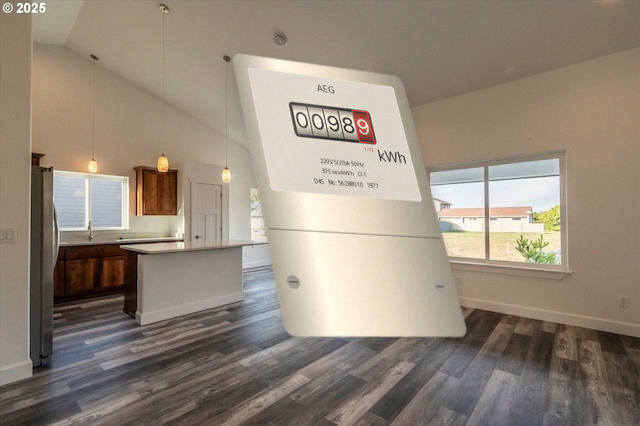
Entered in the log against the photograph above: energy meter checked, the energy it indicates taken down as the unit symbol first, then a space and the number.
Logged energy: kWh 98.9
